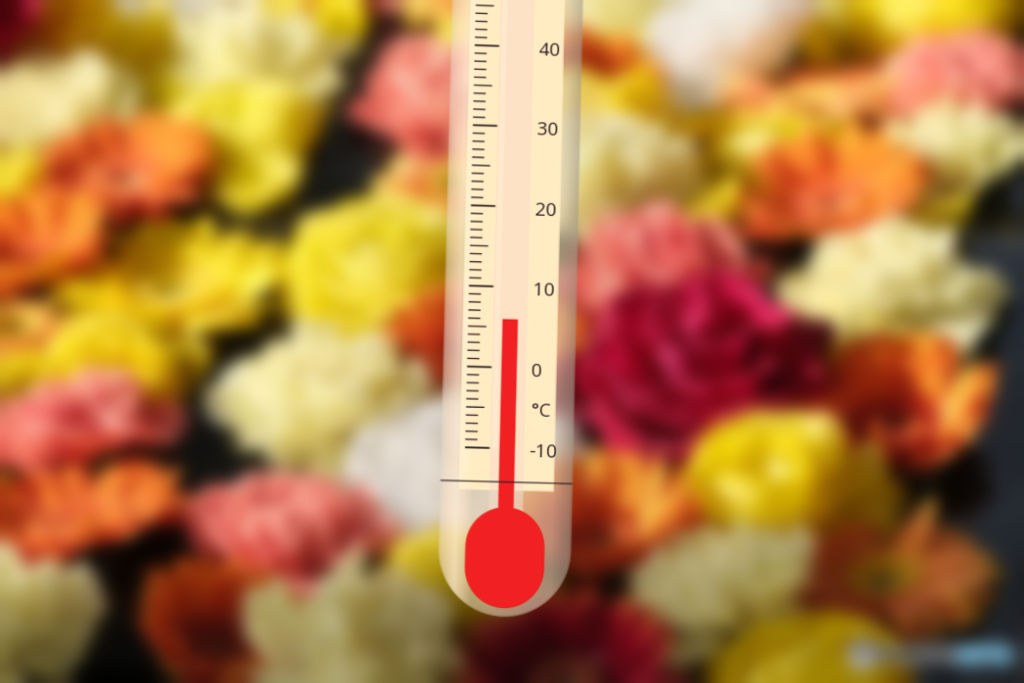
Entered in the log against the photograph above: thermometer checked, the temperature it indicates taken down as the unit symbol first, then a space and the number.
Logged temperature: °C 6
